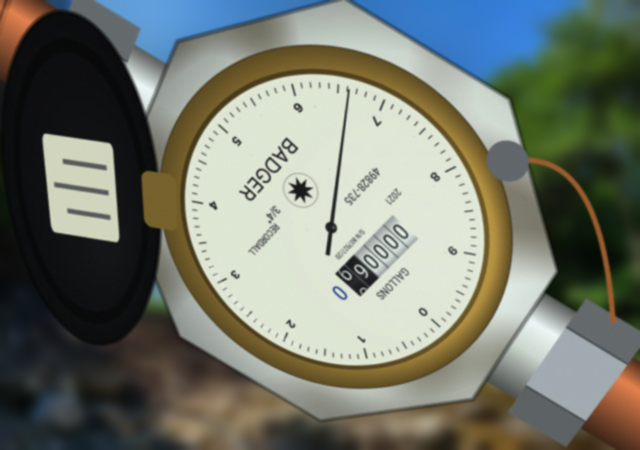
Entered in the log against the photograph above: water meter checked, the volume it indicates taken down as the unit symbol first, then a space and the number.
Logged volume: gal 686.6
